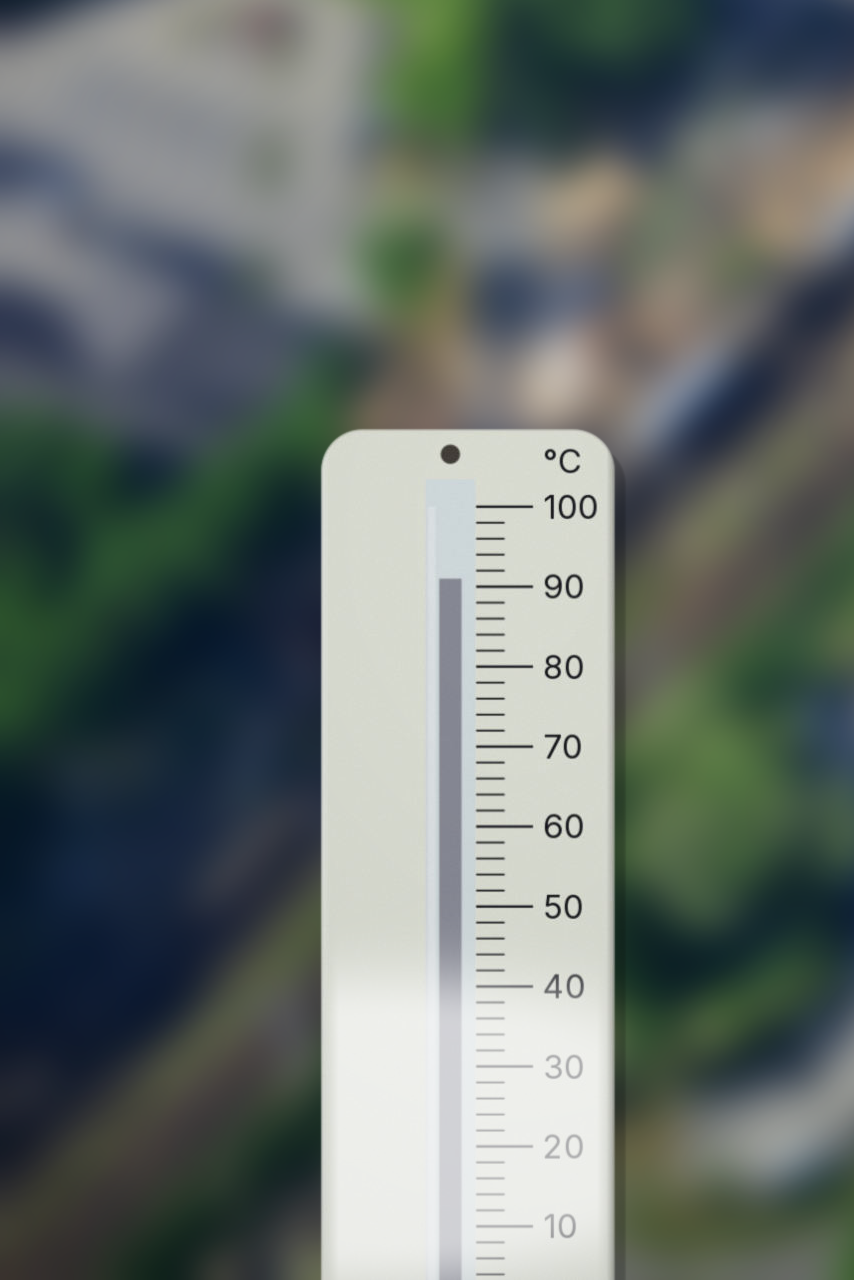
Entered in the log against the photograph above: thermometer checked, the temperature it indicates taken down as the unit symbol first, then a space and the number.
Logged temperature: °C 91
